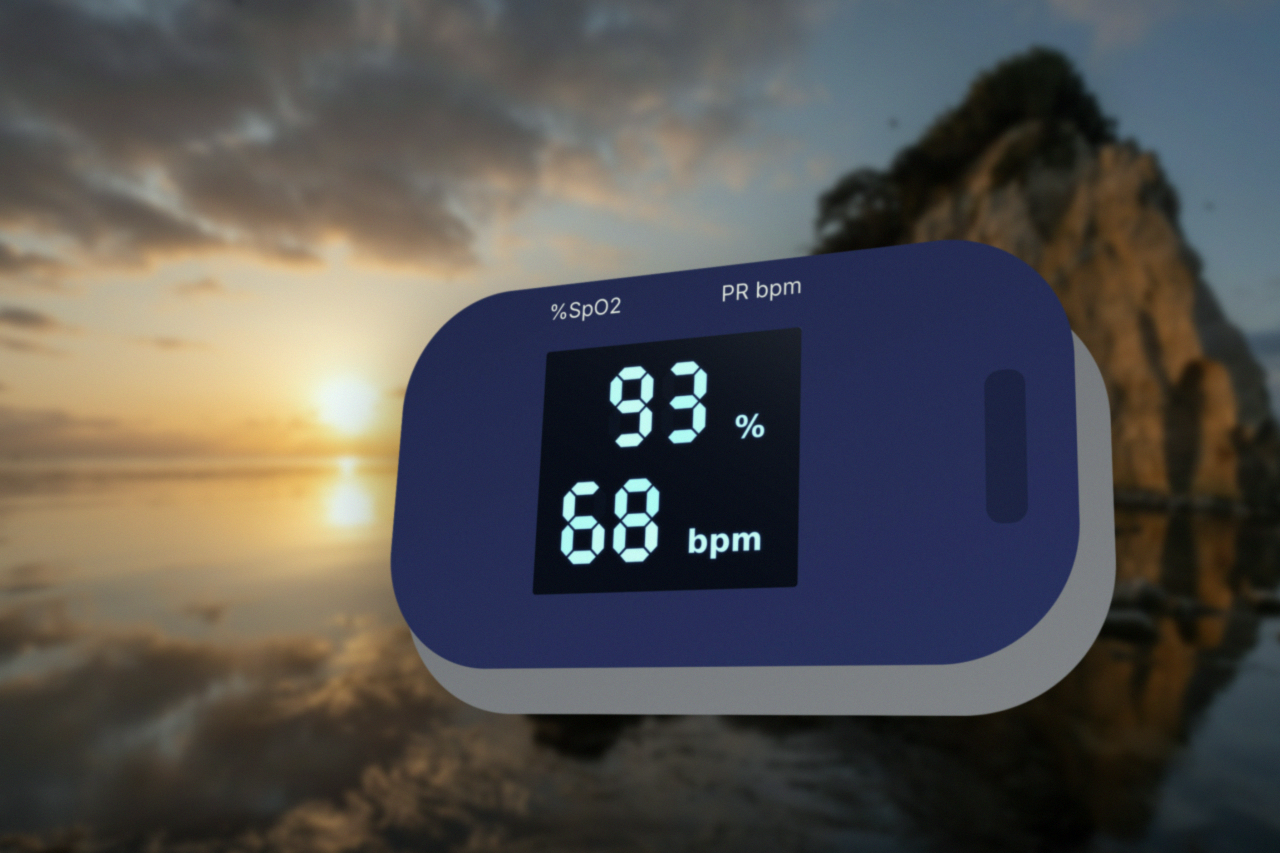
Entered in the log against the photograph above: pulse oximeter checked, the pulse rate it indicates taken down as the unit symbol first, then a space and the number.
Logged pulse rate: bpm 68
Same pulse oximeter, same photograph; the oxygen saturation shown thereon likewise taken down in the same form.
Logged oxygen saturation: % 93
